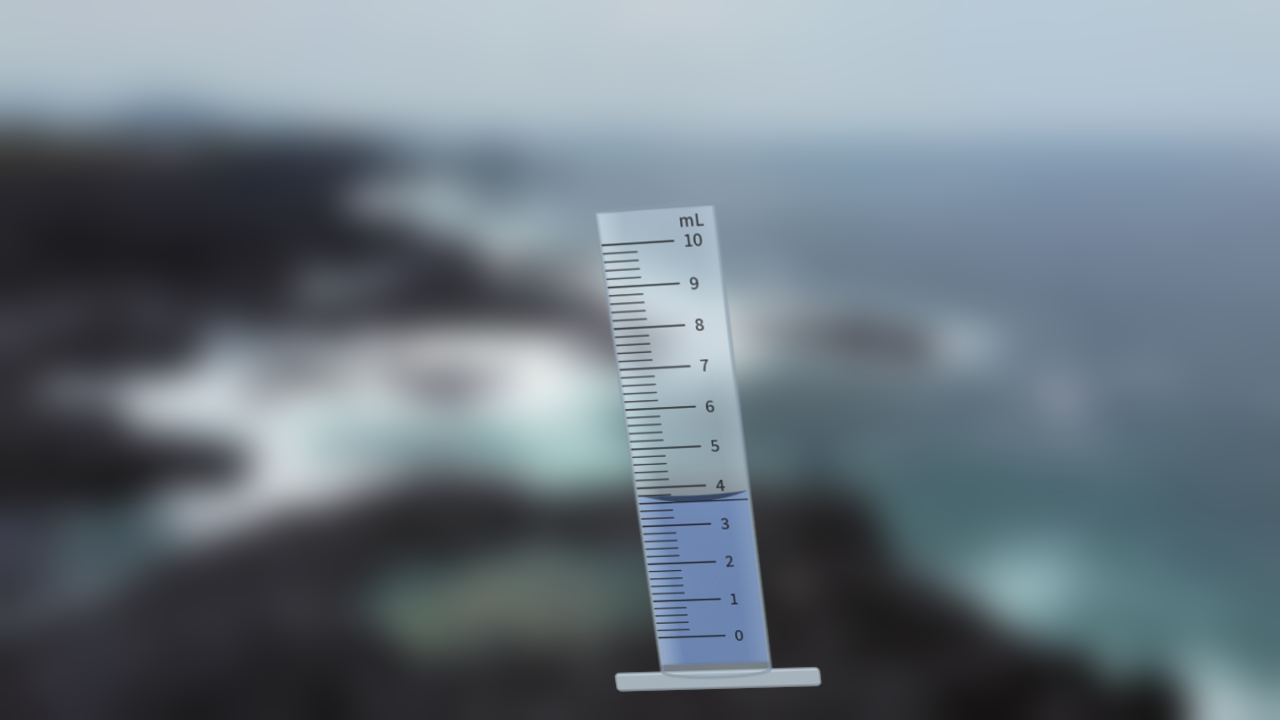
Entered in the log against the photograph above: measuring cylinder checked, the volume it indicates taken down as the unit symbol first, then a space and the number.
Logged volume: mL 3.6
